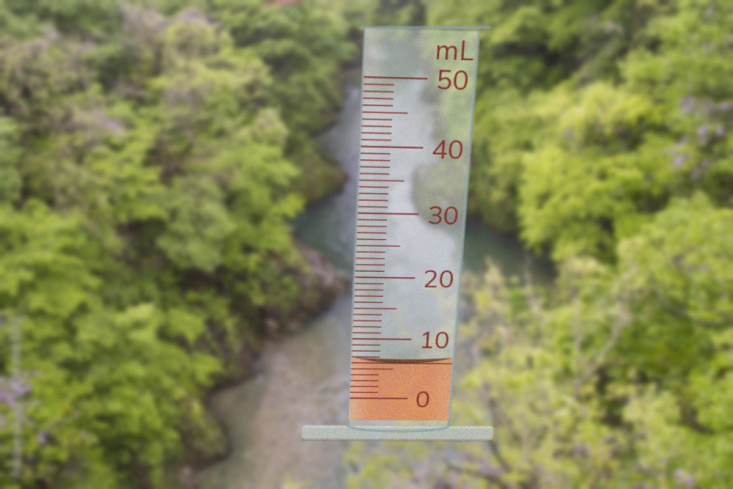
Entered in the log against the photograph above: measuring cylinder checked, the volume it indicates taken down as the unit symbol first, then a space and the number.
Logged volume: mL 6
